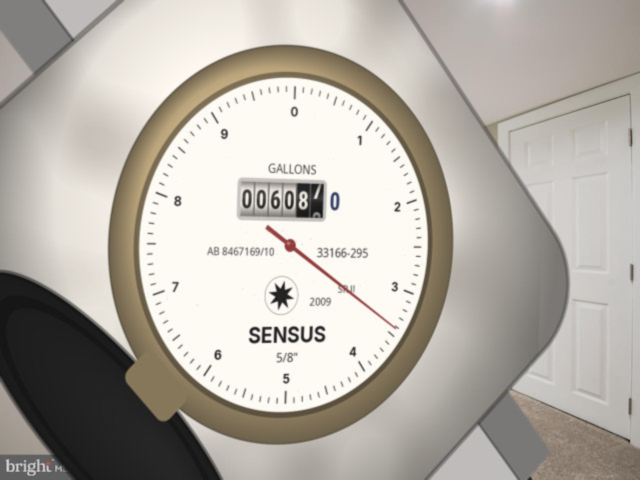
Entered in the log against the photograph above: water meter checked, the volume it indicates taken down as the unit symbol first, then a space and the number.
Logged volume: gal 60873.4
